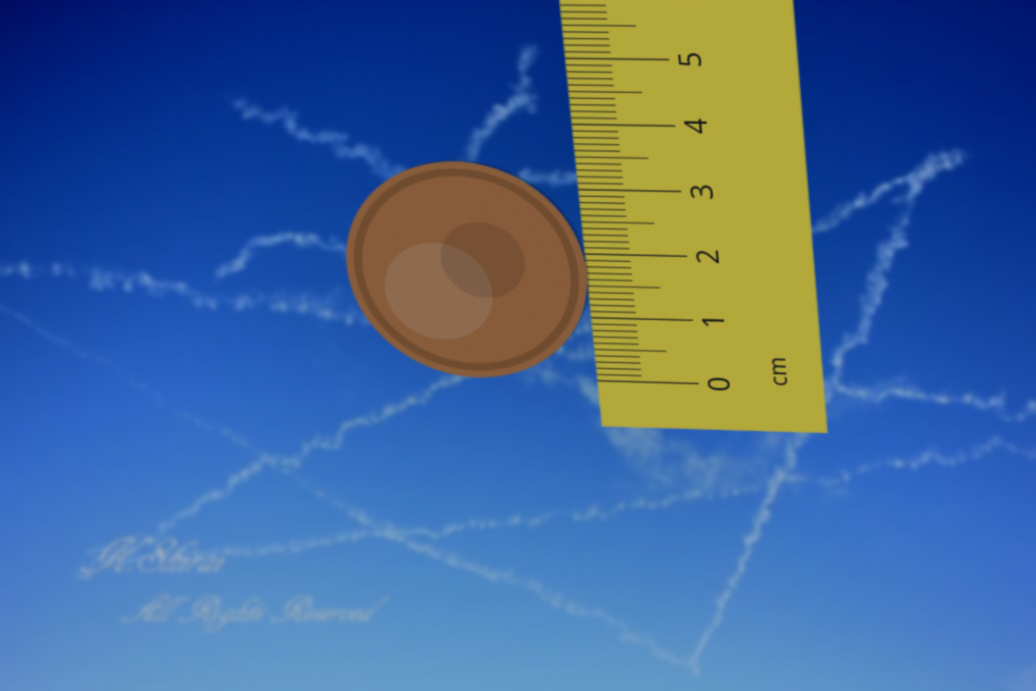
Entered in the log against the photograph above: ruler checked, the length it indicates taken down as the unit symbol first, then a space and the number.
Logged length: cm 3.4
